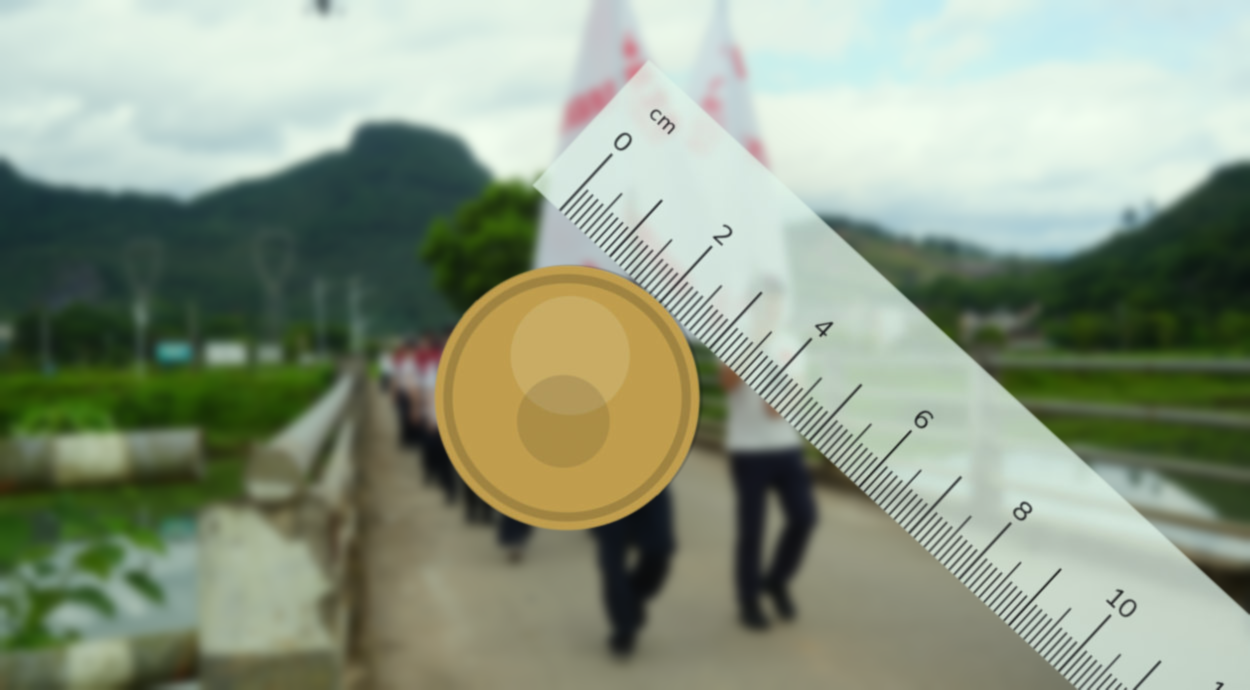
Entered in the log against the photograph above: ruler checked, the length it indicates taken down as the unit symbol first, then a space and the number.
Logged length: cm 3.9
